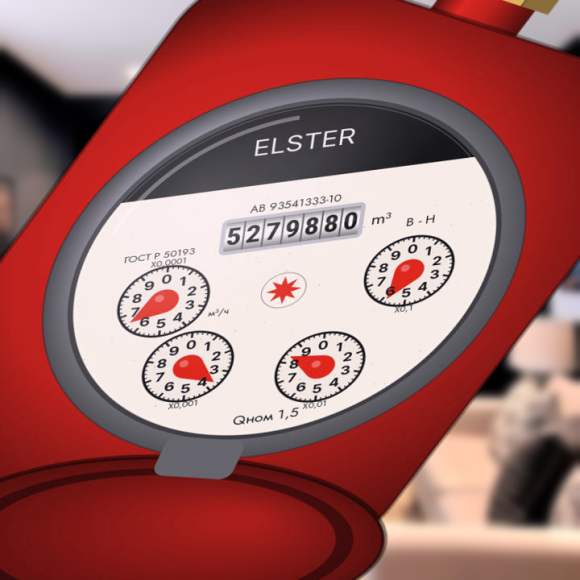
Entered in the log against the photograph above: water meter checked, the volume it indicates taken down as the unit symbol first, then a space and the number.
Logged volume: m³ 5279880.5836
